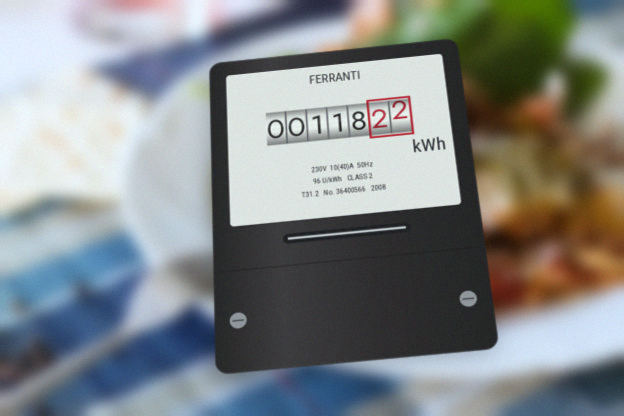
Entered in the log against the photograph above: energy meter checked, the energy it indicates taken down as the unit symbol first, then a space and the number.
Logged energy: kWh 118.22
